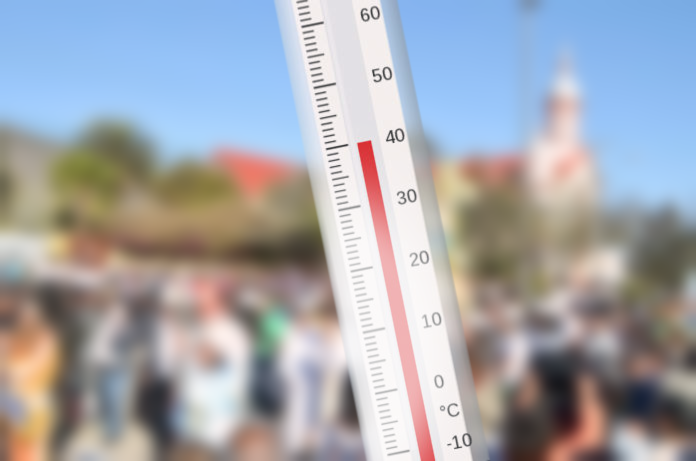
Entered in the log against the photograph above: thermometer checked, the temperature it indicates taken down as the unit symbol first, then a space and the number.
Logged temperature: °C 40
